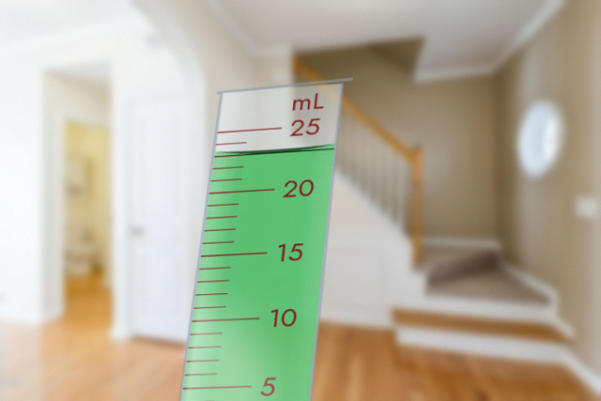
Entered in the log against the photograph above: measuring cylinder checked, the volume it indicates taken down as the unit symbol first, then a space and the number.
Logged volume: mL 23
